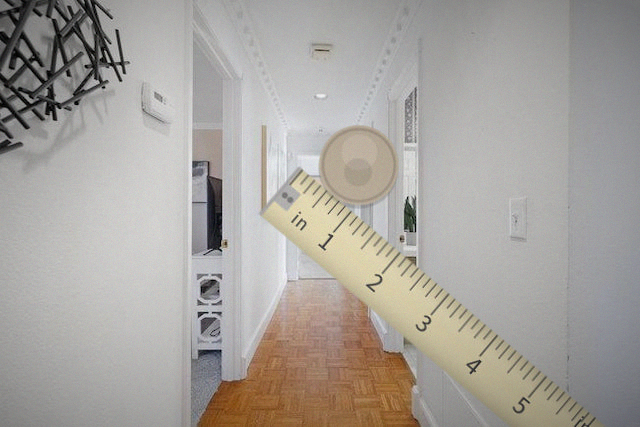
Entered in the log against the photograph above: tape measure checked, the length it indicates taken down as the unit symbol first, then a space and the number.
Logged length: in 1.25
